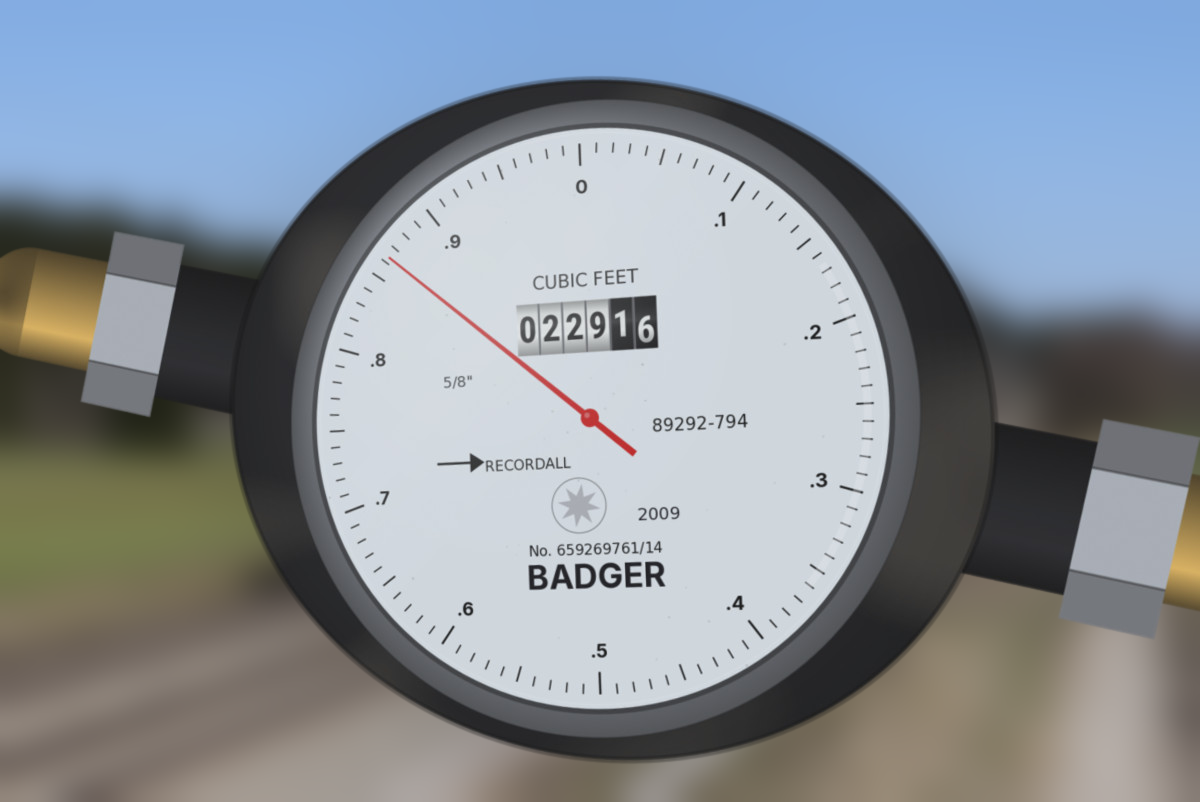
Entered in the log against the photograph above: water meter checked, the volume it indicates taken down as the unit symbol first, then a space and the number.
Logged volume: ft³ 22915.86
